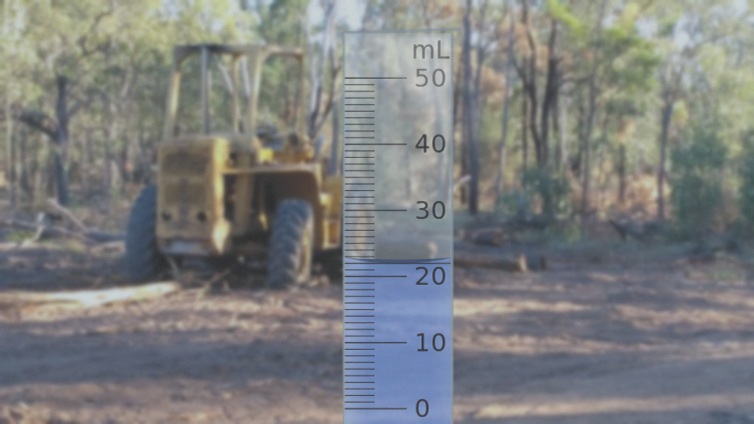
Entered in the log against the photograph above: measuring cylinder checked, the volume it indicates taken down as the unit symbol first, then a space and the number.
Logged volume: mL 22
